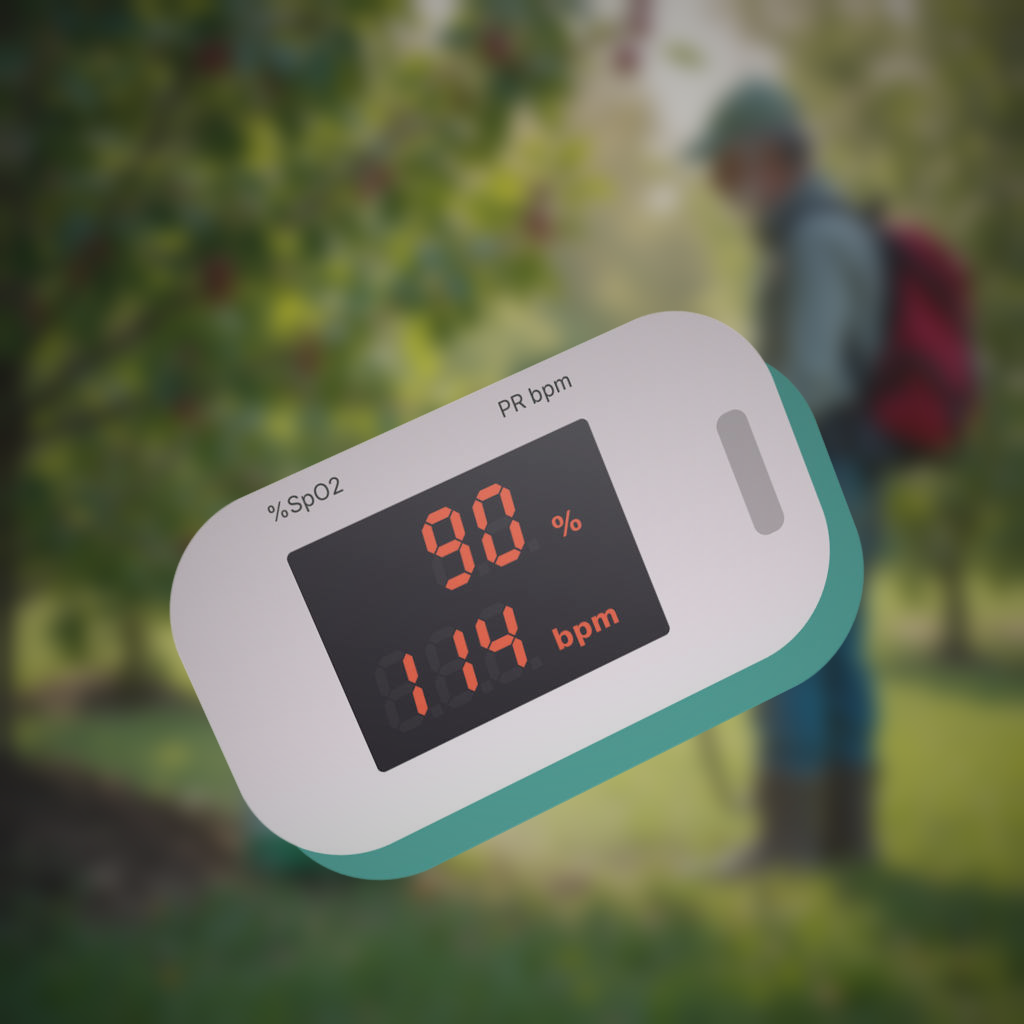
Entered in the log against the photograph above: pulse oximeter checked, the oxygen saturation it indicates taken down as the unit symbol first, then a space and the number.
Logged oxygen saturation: % 90
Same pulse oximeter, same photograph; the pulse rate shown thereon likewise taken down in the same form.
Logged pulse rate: bpm 114
